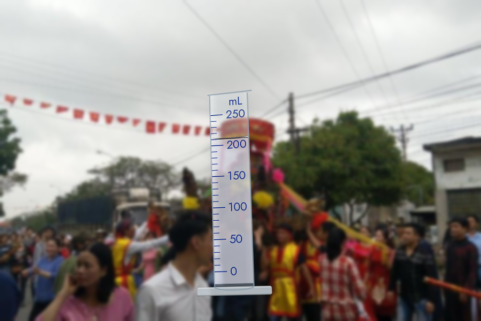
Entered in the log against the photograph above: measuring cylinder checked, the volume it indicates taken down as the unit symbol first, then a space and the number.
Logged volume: mL 210
